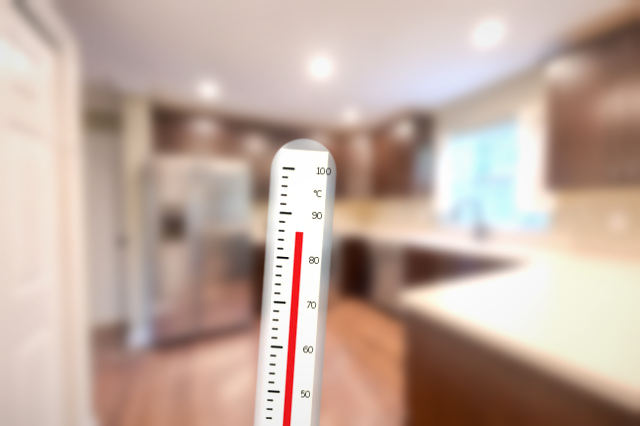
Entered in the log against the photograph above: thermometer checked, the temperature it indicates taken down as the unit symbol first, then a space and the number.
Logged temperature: °C 86
